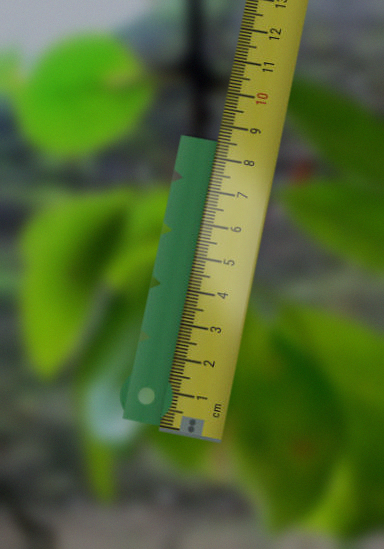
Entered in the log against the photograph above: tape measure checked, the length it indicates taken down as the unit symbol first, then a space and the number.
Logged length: cm 8.5
